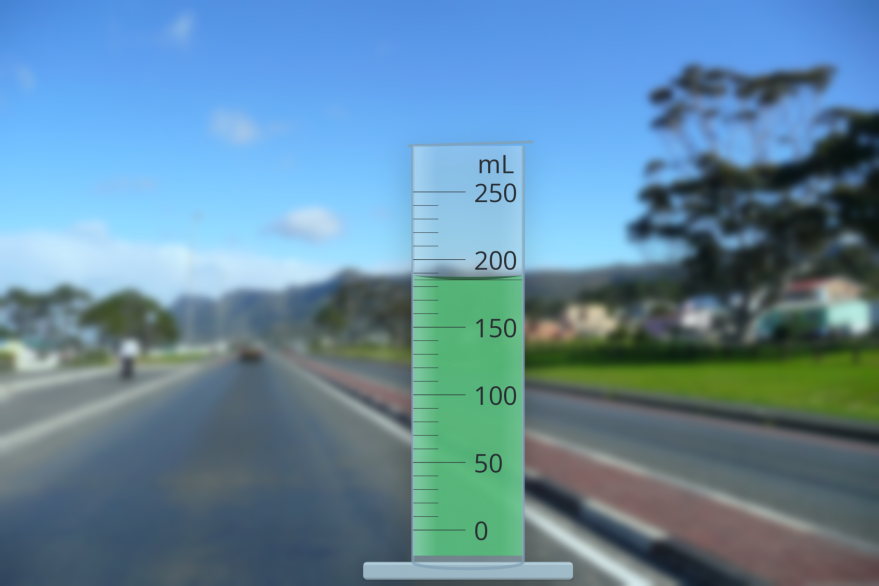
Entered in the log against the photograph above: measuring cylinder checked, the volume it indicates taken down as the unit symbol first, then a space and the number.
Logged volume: mL 185
